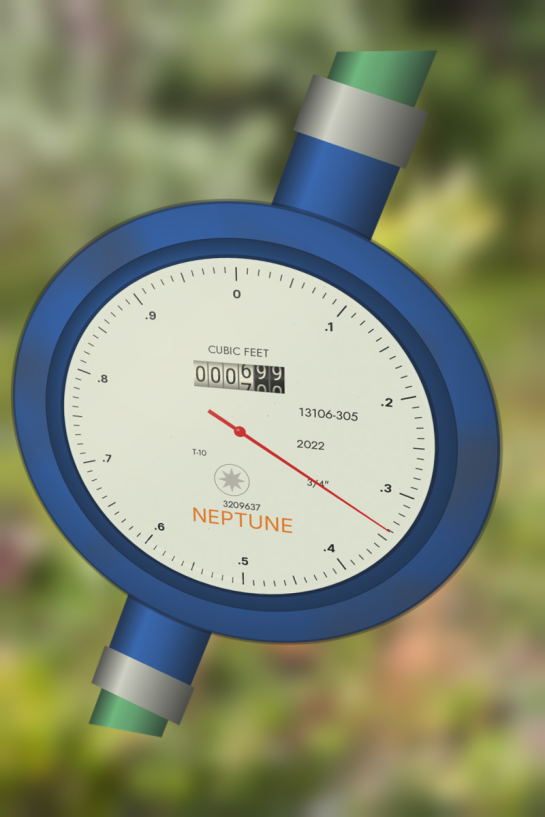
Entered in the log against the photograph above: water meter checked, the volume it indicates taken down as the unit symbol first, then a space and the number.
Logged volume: ft³ 699.34
